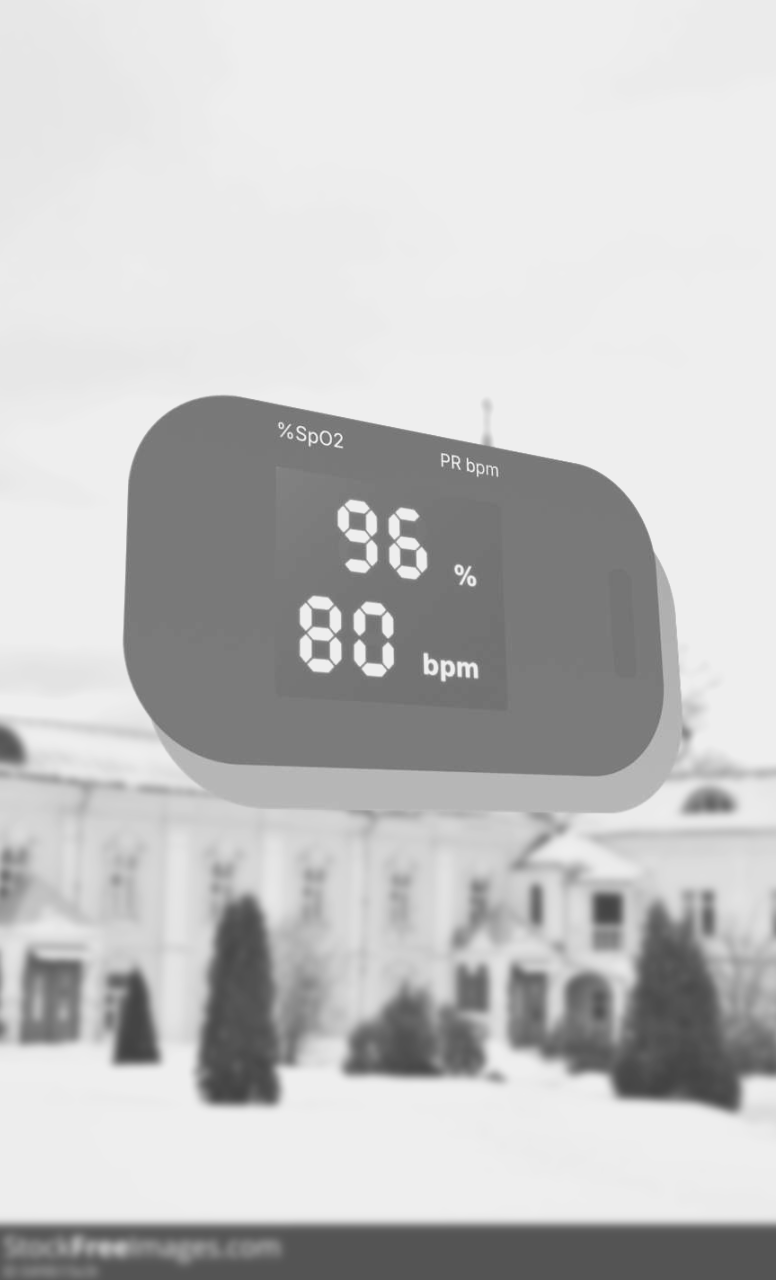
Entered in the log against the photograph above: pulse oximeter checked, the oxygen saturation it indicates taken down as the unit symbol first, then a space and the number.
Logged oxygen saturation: % 96
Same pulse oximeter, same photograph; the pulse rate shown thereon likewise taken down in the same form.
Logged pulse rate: bpm 80
